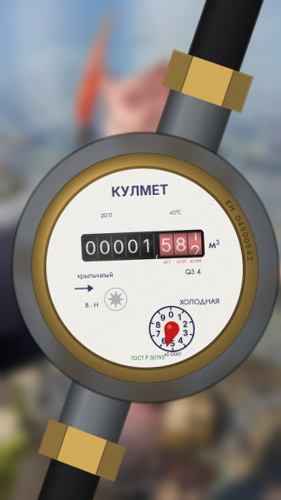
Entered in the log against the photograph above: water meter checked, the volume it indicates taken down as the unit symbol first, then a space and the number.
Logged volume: m³ 1.5815
